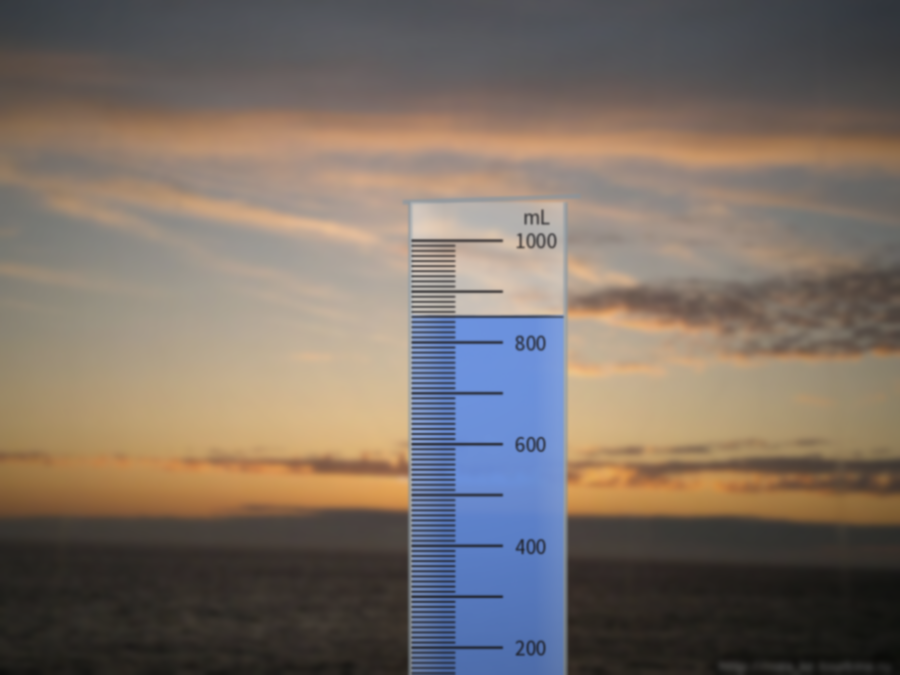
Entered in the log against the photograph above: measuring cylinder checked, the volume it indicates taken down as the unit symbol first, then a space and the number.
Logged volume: mL 850
